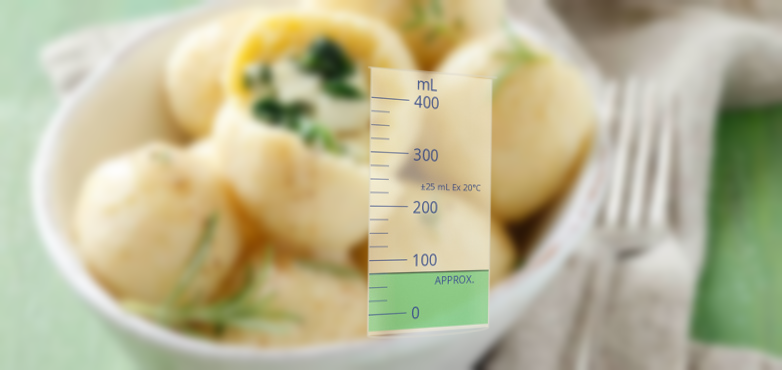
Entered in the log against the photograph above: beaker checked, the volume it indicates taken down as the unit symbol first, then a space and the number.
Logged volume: mL 75
